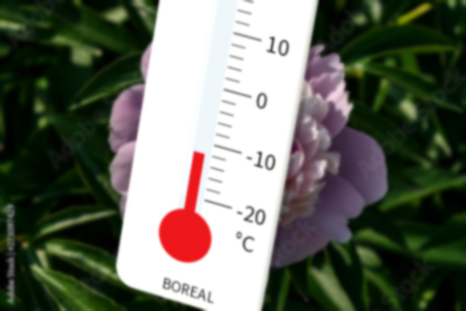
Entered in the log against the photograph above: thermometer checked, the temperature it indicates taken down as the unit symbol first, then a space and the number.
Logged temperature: °C -12
